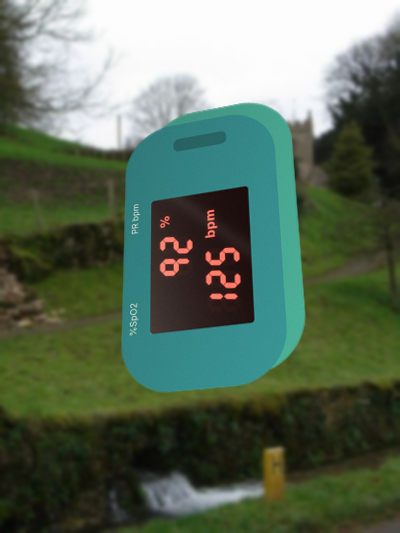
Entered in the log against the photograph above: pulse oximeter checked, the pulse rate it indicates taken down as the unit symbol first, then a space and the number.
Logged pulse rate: bpm 125
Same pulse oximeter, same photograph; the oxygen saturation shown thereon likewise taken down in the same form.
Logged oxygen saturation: % 92
